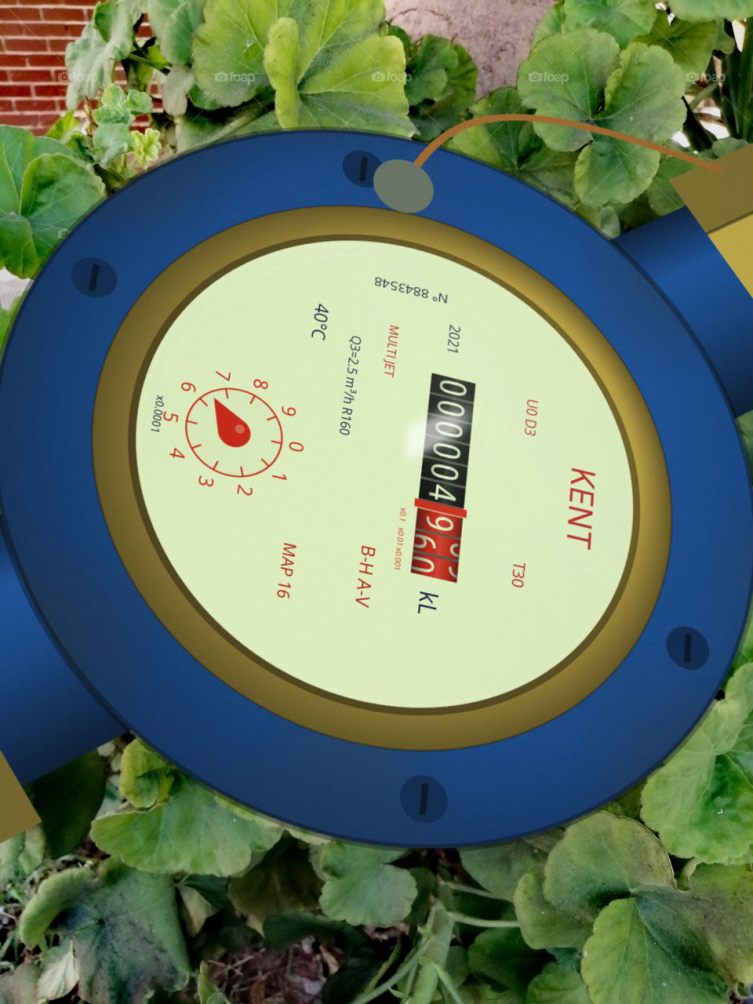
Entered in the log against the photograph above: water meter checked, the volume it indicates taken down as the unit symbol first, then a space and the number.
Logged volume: kL 4.9596
